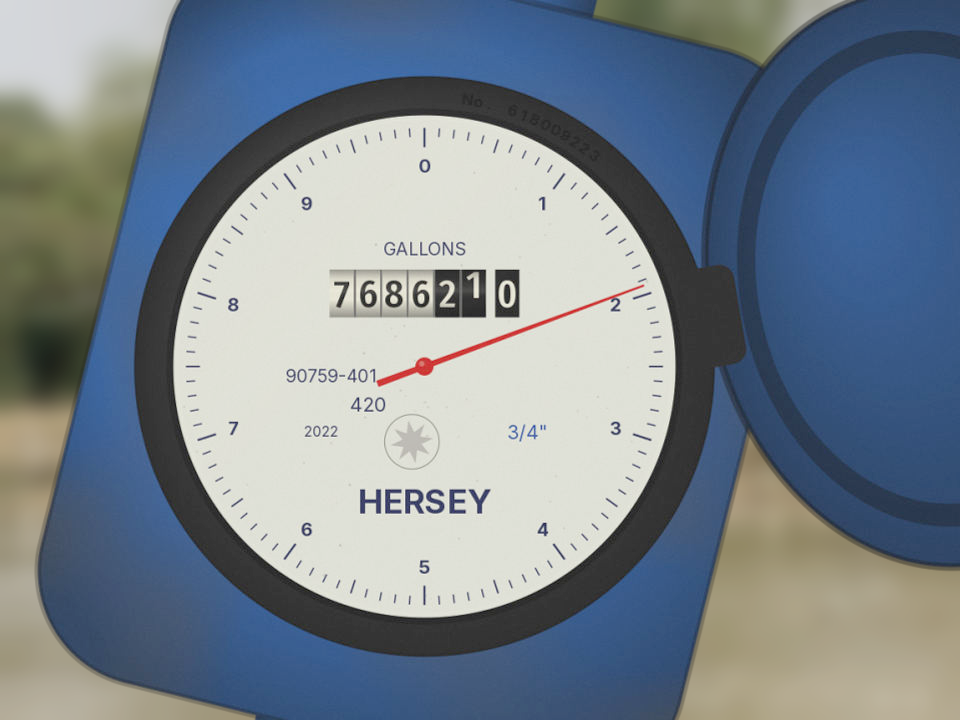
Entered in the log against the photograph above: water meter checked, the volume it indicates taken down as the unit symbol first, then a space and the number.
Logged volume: gal 7686211.9
